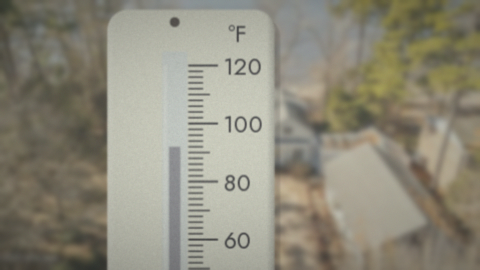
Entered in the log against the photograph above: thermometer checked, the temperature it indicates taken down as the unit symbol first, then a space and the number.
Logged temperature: °F 92
